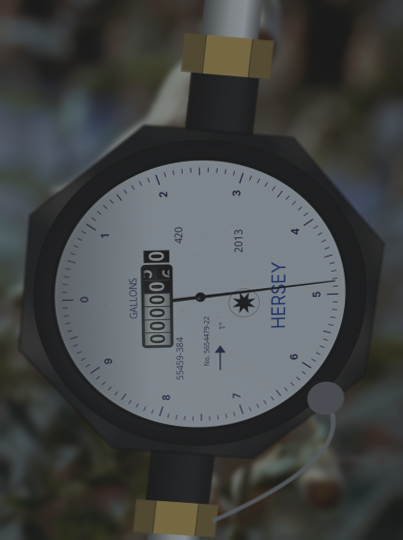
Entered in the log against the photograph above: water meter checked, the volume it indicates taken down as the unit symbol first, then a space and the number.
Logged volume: gal 54.8
